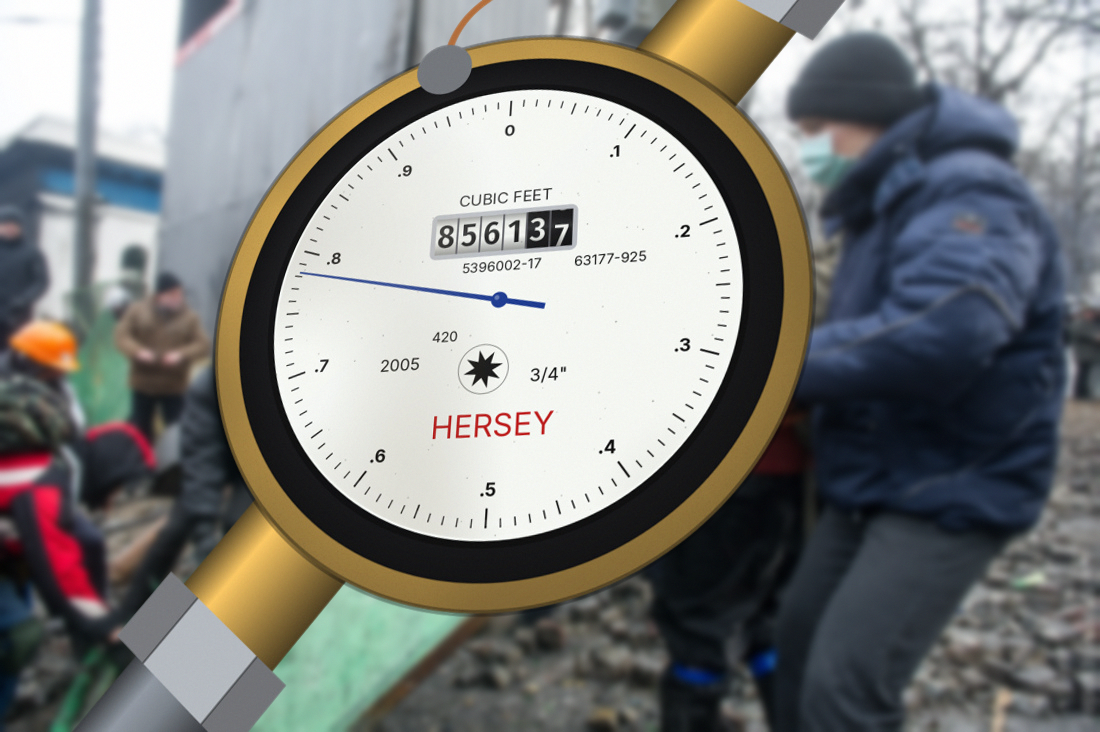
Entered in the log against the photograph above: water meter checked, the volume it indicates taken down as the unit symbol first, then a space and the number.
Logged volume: ft³ 856136.78
